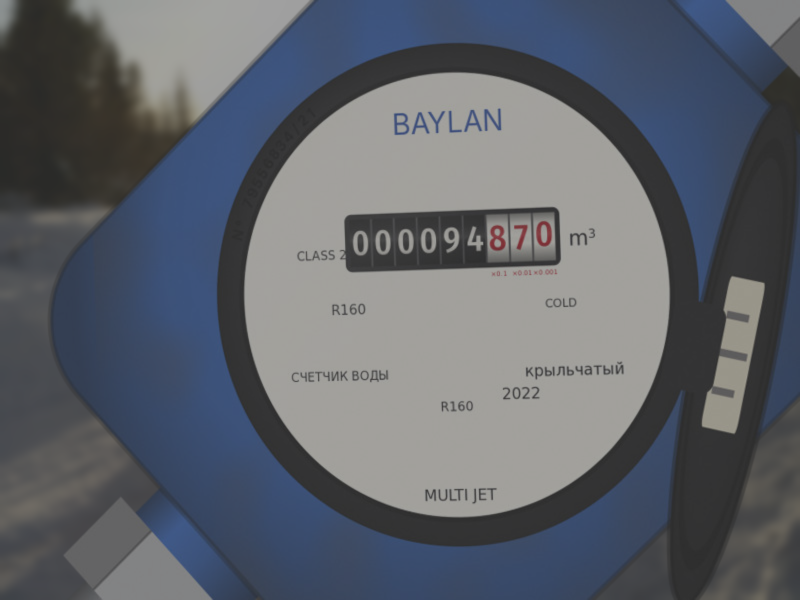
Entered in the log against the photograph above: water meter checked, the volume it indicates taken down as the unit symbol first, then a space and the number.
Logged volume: m³ 94.870
